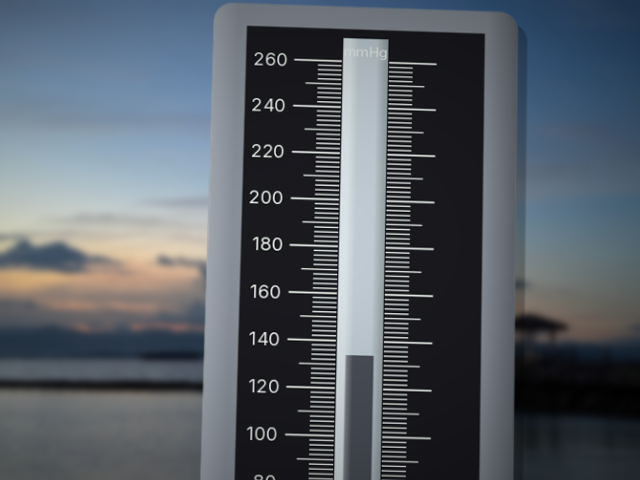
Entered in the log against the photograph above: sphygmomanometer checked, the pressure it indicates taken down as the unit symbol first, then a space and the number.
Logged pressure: mmHg 134
